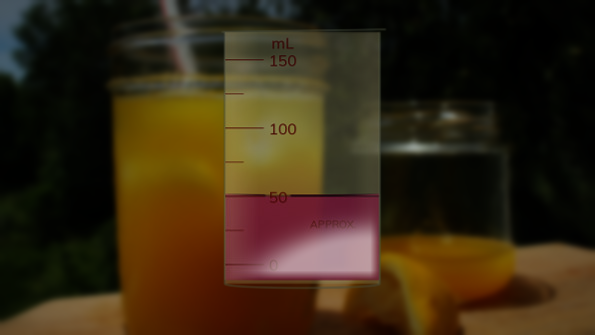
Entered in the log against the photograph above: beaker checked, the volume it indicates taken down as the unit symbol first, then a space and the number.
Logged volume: mL 50
